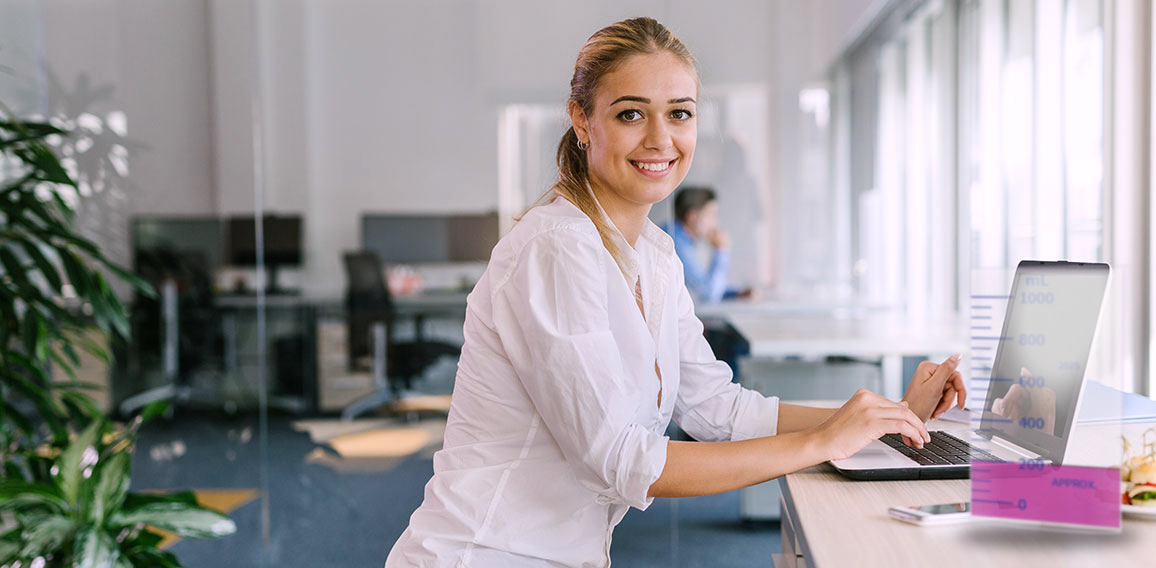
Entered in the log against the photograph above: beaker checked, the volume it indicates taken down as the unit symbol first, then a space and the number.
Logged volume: mL 200
